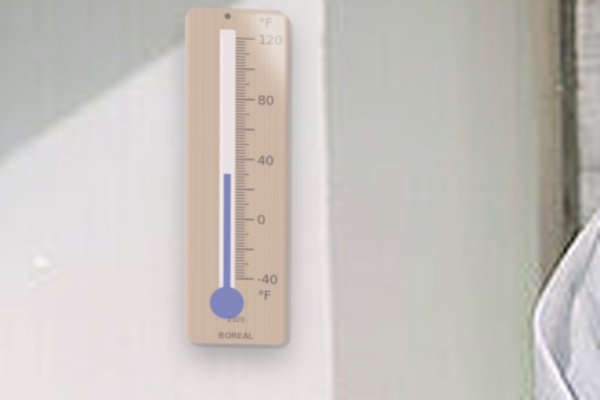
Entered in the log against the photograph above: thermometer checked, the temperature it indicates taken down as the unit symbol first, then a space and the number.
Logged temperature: °F 30
